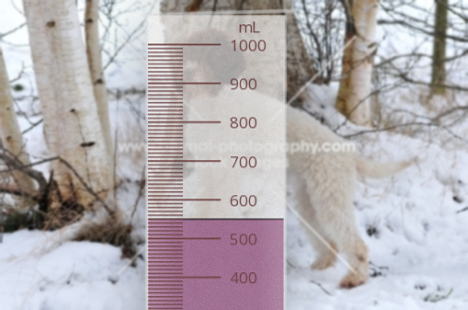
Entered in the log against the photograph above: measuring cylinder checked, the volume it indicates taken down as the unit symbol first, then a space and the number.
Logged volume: mL 550
